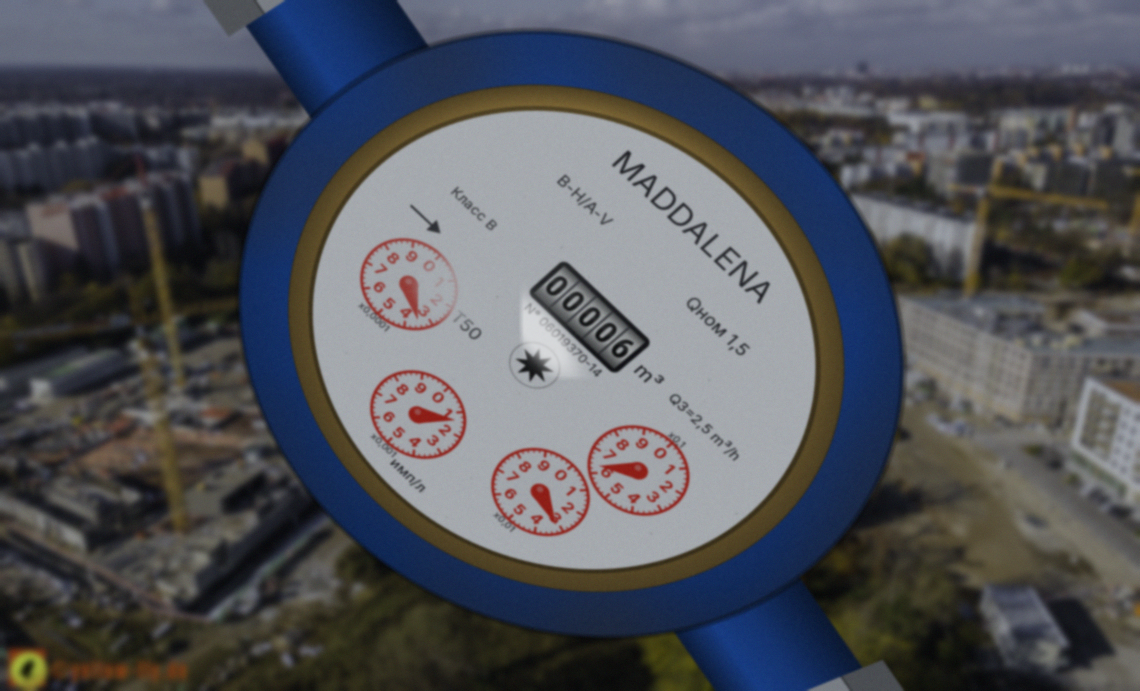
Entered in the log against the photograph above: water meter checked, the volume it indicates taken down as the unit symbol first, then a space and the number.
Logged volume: m³ 6.6313
